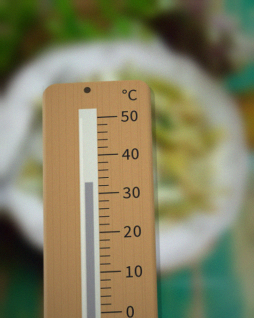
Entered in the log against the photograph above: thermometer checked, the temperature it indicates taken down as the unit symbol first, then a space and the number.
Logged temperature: °C 33
